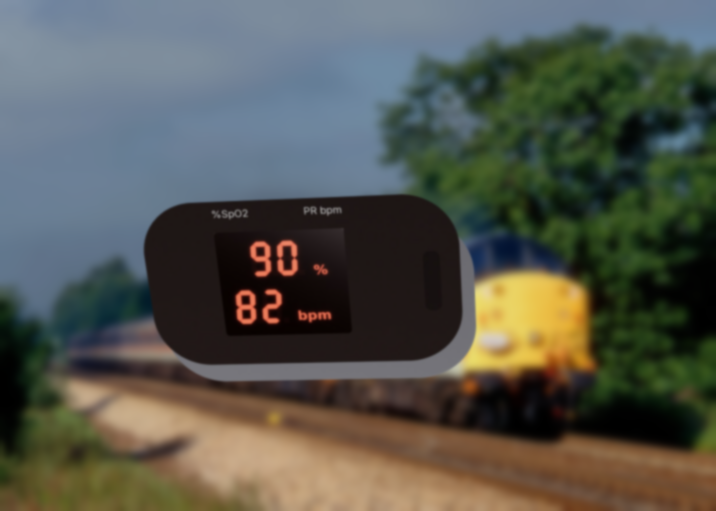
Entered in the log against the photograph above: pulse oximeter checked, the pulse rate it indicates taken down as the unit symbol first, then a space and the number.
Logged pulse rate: bpm 82
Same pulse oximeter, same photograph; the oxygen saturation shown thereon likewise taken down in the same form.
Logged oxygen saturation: % 90
